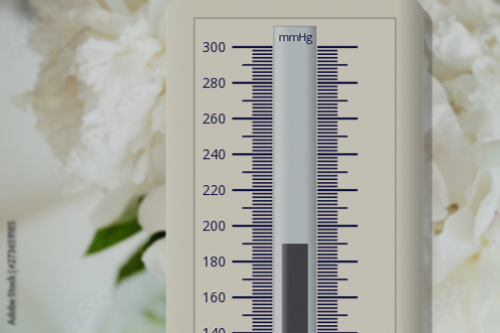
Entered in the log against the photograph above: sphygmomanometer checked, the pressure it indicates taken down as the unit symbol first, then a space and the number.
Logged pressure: mmHg 190
